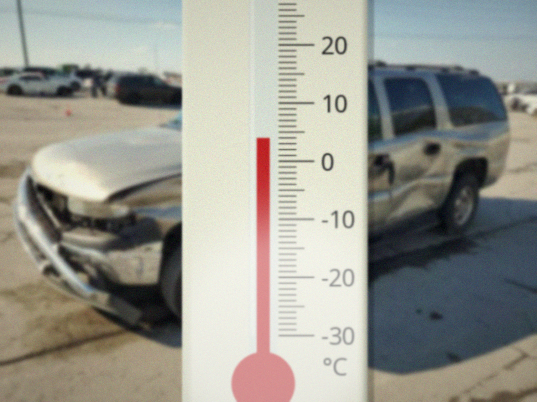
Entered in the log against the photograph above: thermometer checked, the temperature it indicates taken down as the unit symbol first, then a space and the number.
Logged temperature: °C 4
